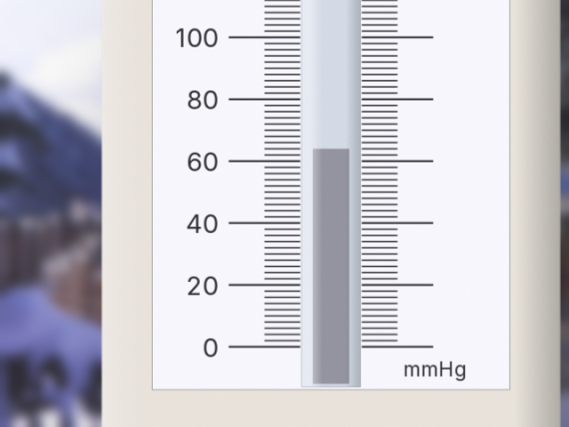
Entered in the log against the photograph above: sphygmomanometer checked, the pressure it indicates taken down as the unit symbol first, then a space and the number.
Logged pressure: mmHg 64
